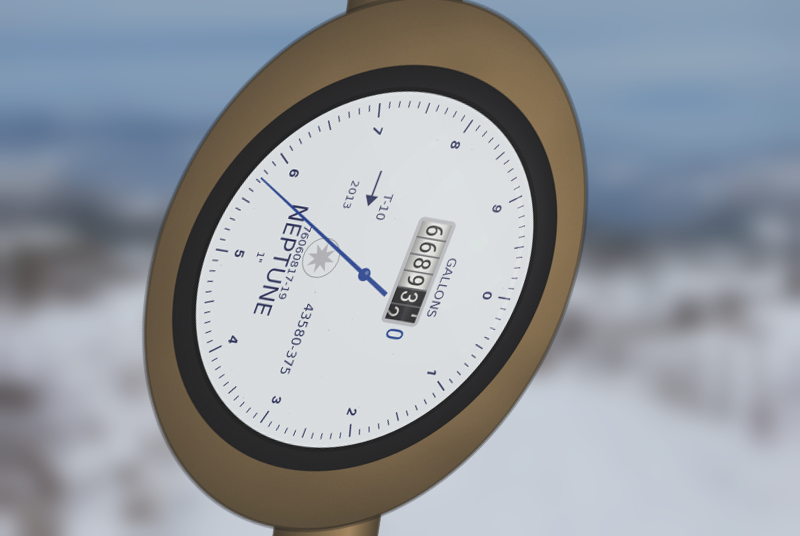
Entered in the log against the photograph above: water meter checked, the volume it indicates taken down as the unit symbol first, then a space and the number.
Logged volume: gal 6689315.7
